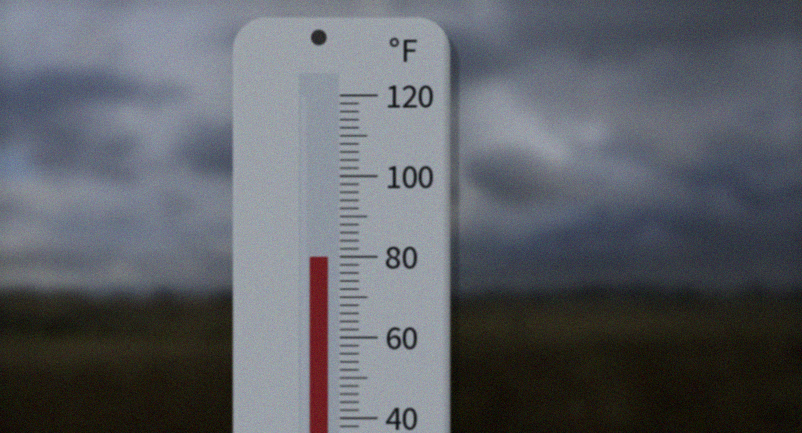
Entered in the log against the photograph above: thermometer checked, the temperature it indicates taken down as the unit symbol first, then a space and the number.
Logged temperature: °F 80
